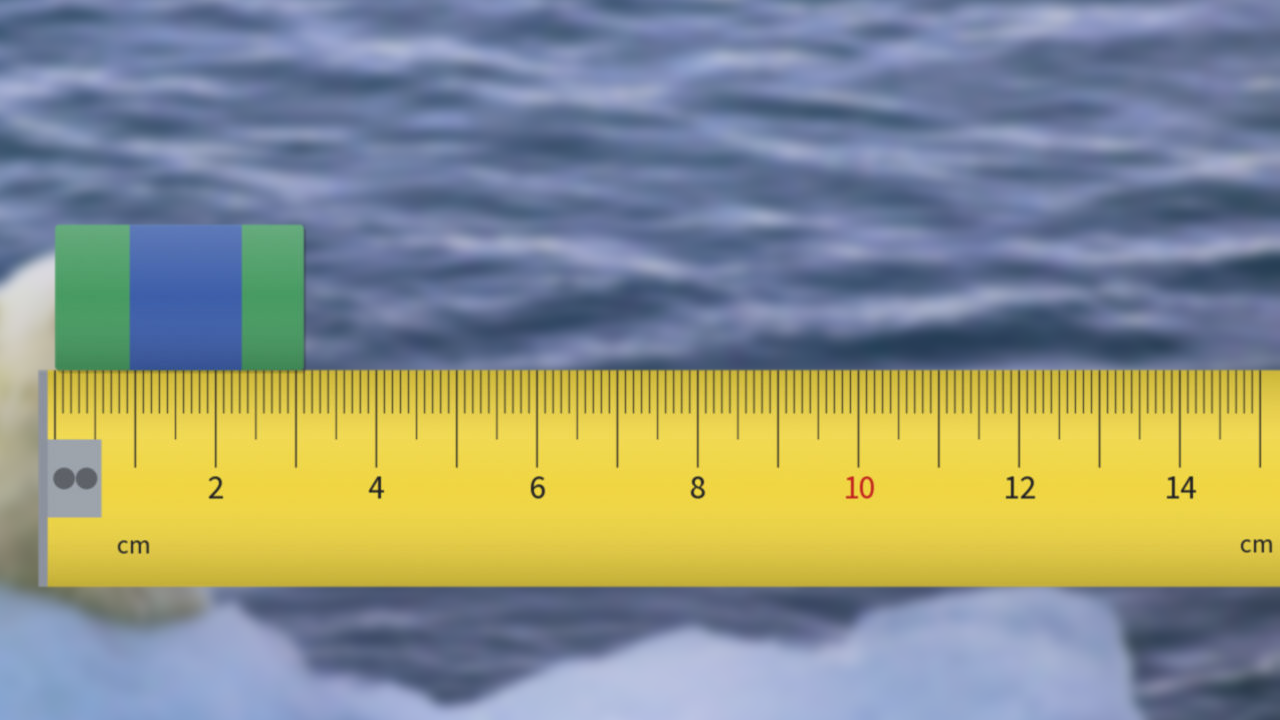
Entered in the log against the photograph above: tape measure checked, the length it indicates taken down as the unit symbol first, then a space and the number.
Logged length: cm 3.1
